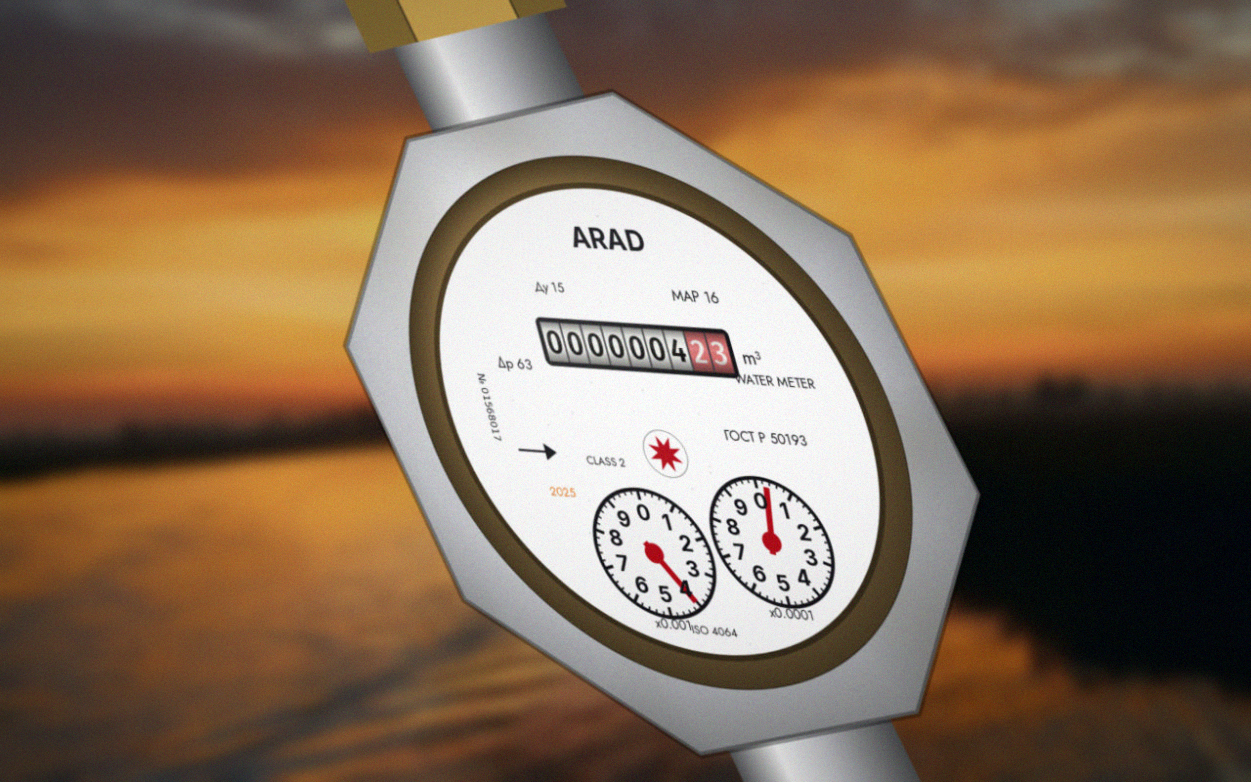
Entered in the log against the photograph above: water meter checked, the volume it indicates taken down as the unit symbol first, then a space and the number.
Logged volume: m³ 4.2340
